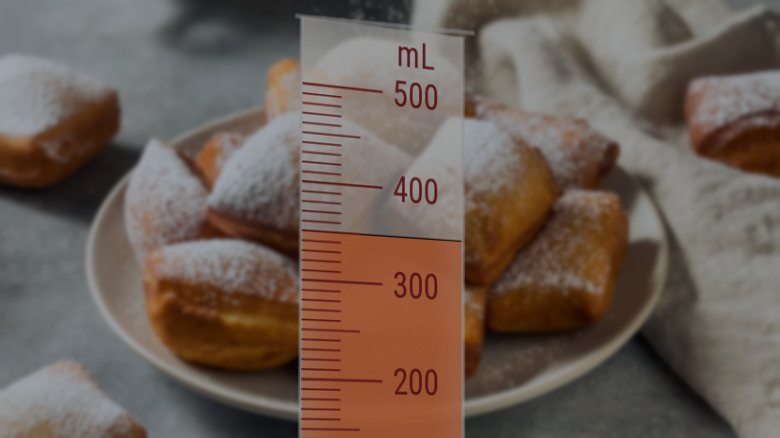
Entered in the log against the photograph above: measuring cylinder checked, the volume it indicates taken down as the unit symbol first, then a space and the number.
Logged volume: mL 350
